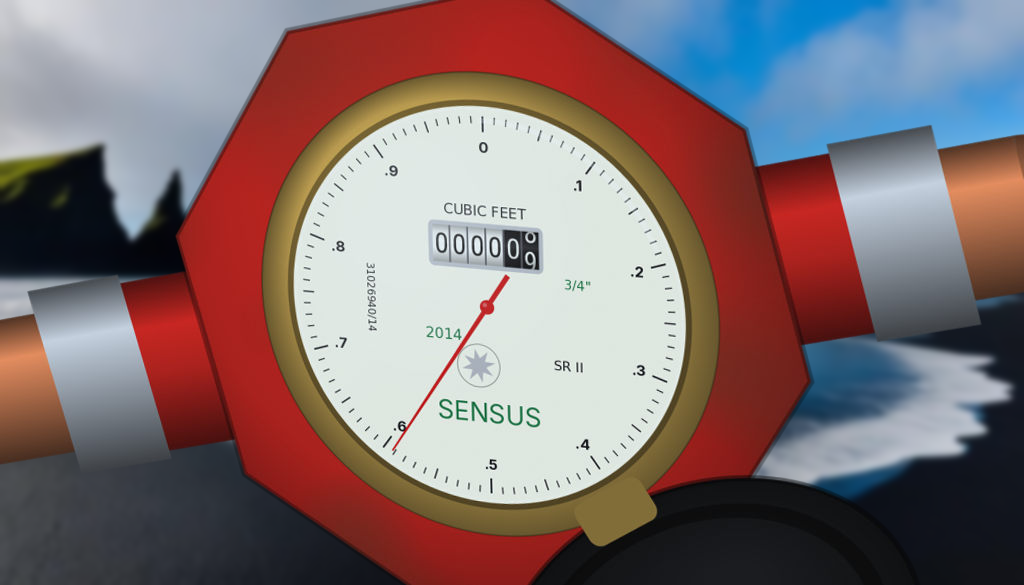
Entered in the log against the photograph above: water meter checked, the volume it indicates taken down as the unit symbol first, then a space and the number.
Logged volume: ft³ 8.59
